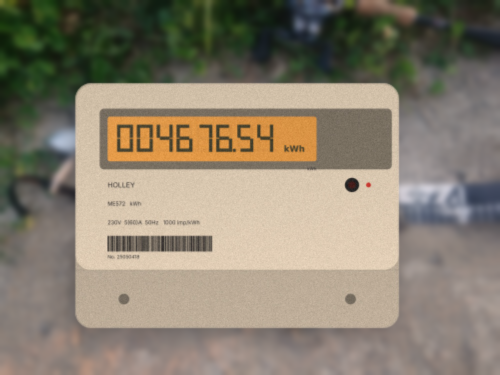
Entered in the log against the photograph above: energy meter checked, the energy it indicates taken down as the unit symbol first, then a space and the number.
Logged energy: kWh 4676.54
